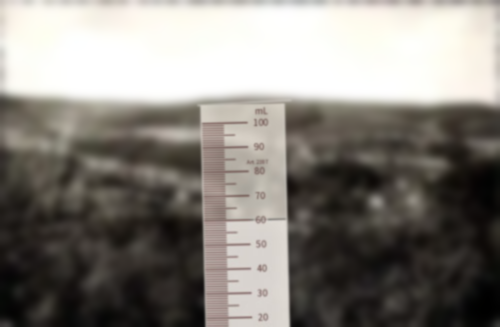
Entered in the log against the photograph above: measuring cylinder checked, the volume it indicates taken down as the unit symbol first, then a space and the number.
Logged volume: mL 60
